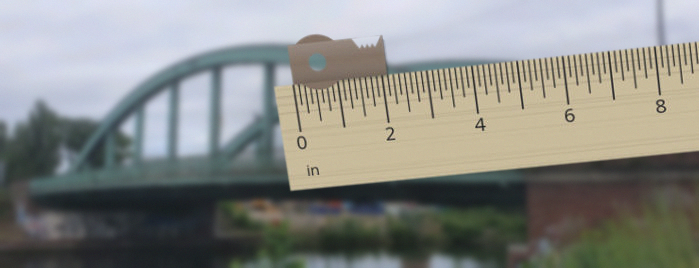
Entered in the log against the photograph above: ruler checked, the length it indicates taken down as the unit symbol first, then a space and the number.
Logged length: in 2.125
